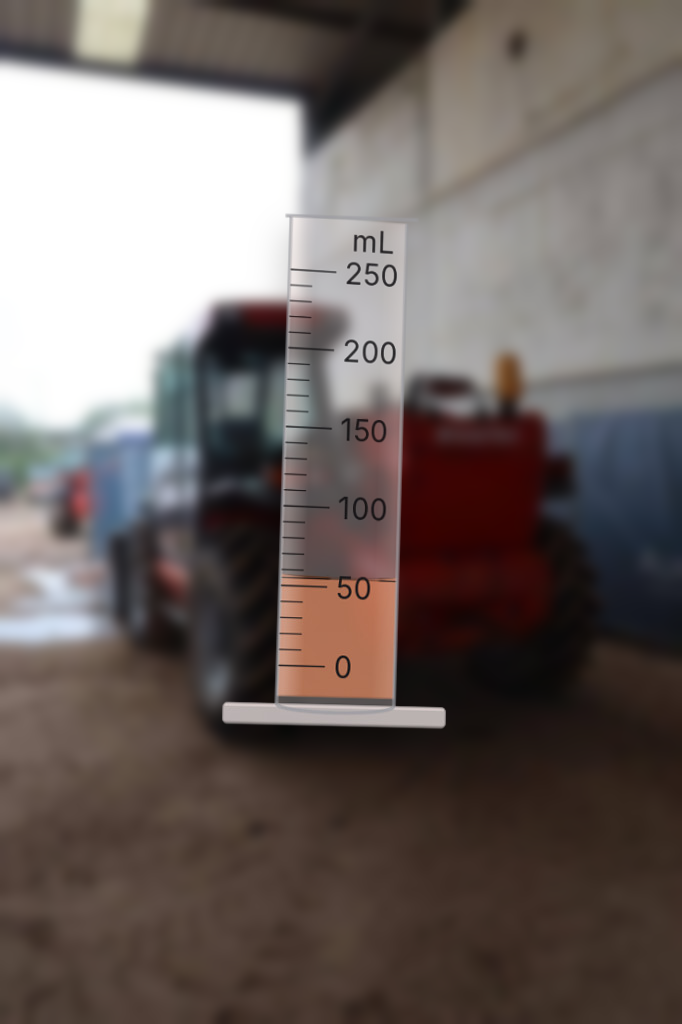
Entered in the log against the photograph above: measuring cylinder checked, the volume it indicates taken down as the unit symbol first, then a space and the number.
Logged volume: mL 55
